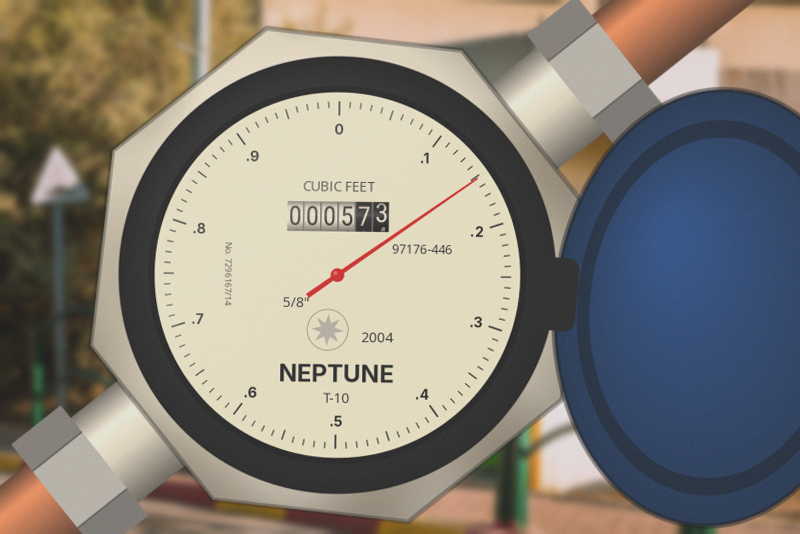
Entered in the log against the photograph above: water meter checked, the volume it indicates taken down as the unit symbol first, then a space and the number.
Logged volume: ft³ 573.15
